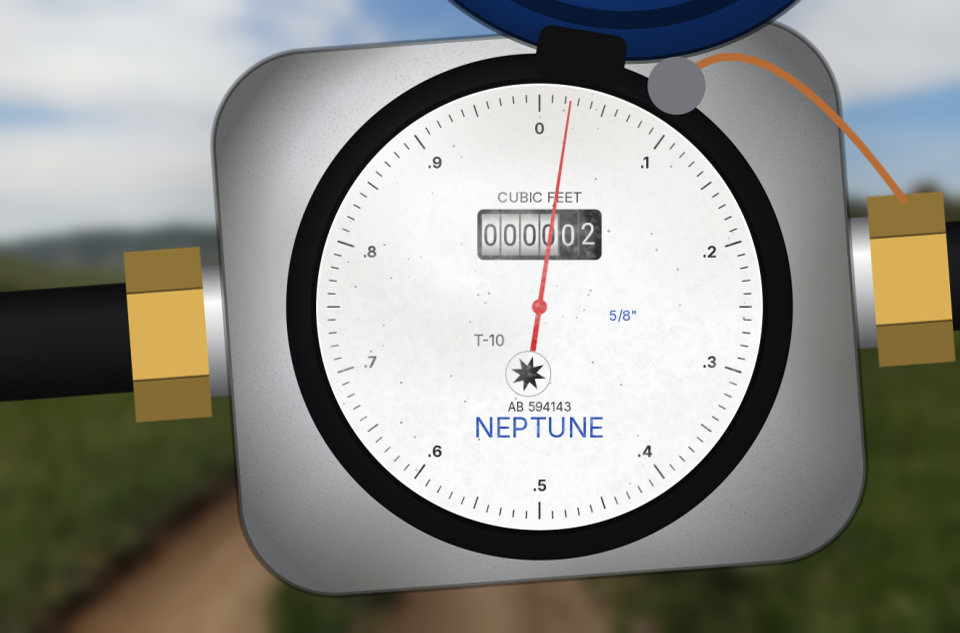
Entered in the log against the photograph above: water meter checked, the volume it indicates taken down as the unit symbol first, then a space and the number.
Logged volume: ft³ 2.02
